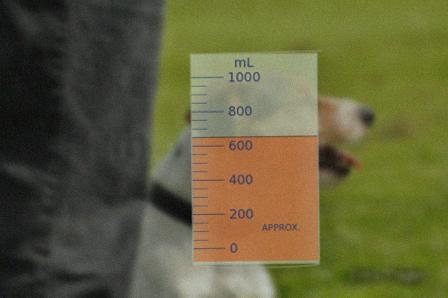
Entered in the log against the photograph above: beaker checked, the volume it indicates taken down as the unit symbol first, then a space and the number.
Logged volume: mL 650
